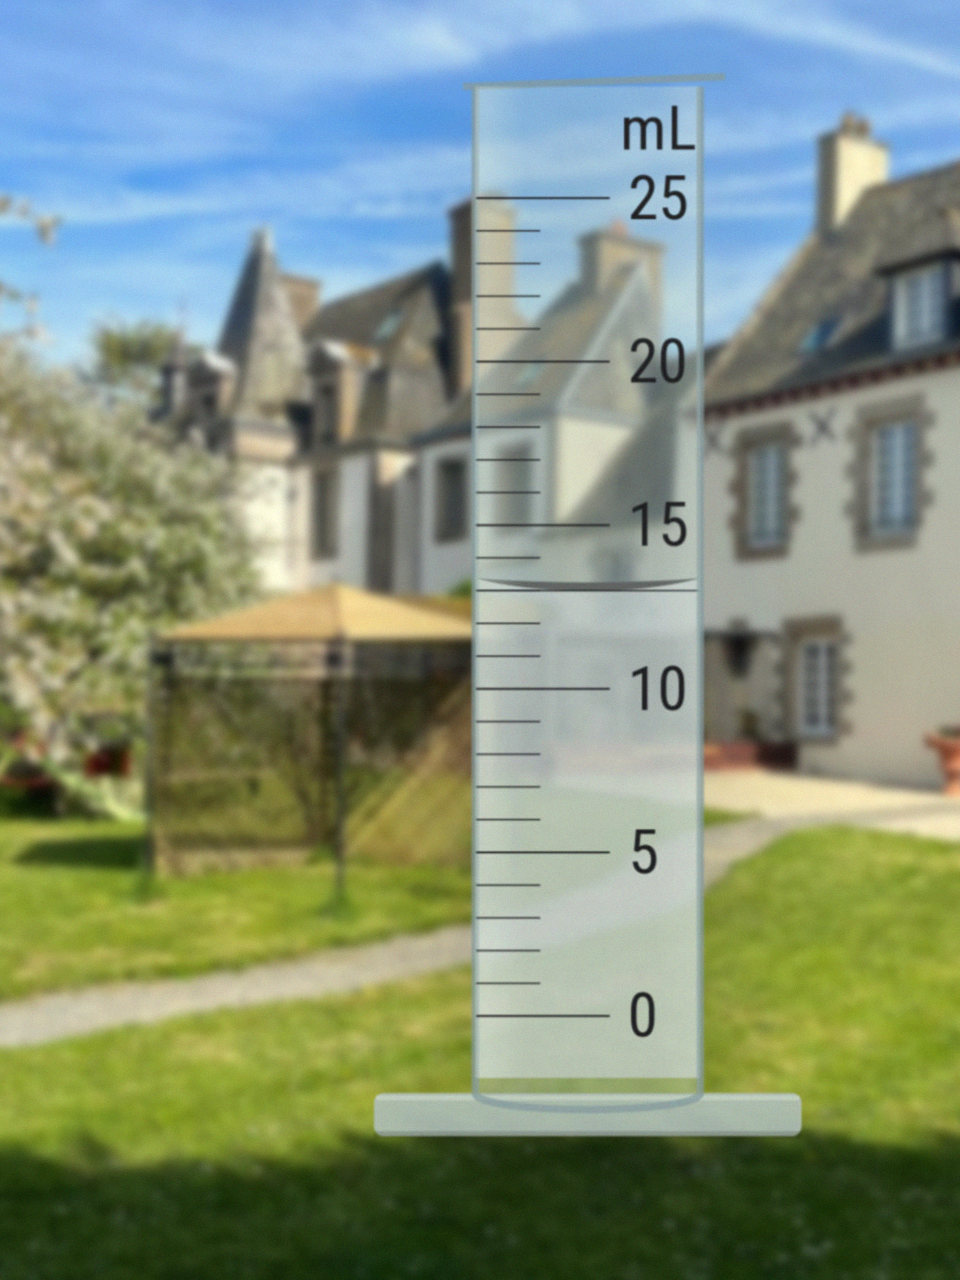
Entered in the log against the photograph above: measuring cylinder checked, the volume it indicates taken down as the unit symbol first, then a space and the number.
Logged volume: mL 13
